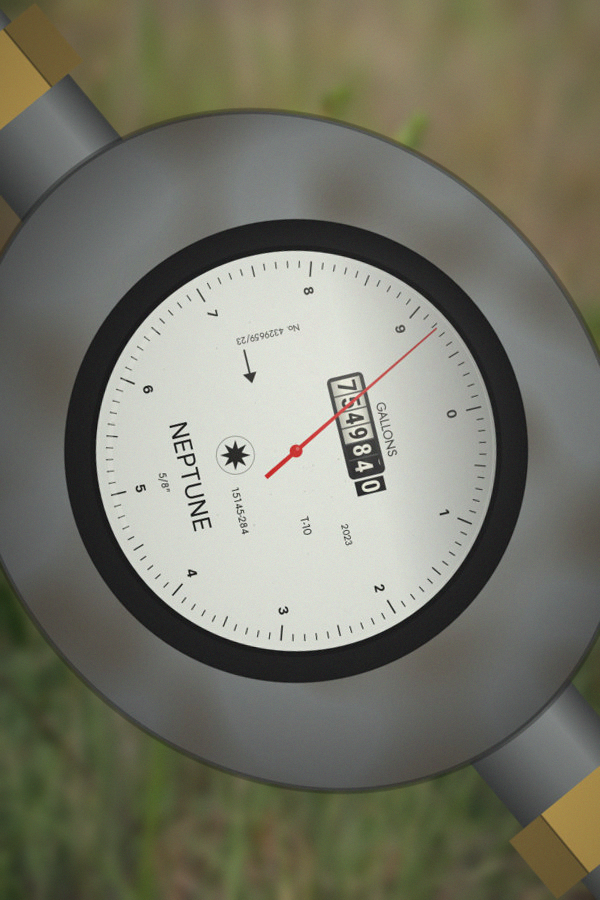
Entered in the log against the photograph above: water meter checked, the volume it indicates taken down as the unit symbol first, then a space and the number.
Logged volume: gal 7549839.2
